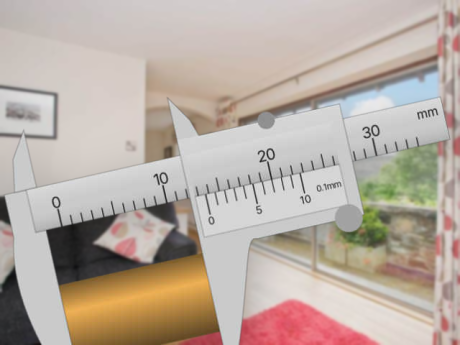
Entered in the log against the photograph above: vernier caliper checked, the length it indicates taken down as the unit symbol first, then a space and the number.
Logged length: mm 13.7
